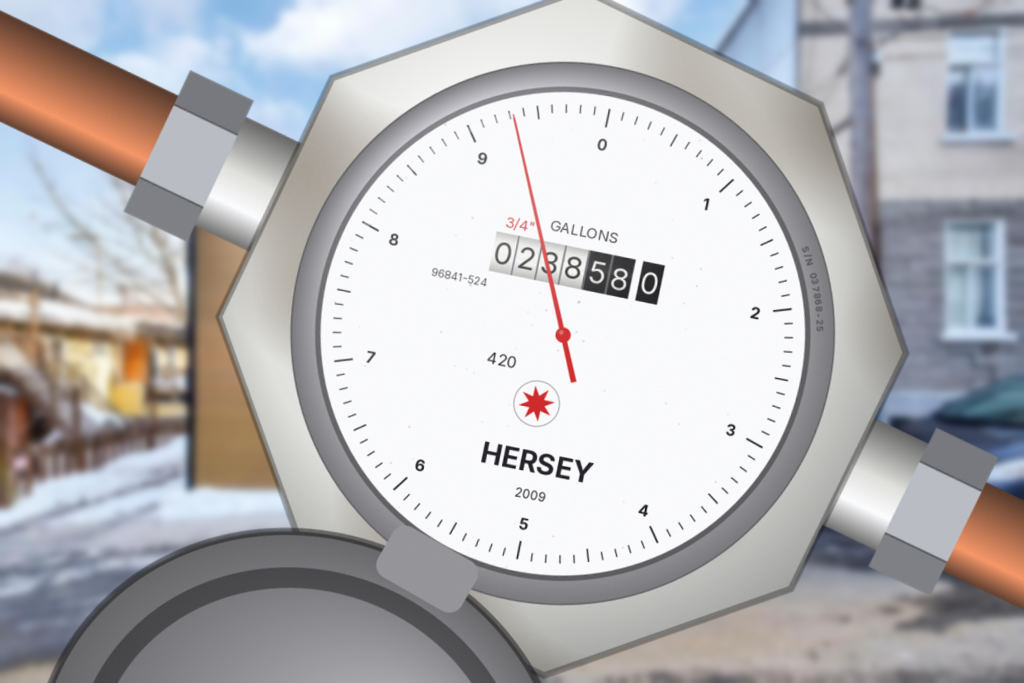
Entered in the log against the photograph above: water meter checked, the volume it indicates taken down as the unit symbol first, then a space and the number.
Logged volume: gal 238579.3
